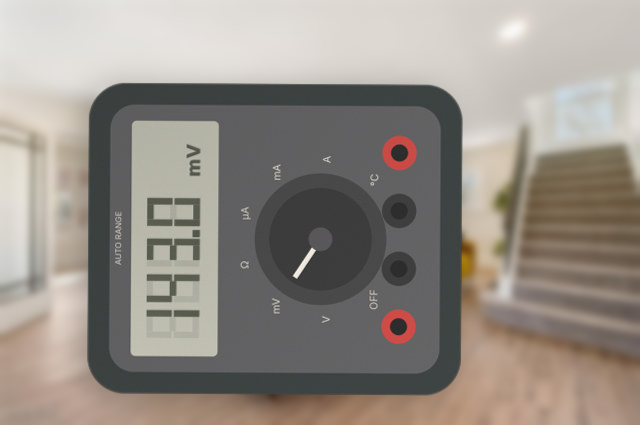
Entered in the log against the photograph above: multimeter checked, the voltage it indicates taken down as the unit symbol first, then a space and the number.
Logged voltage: mV 143.0
